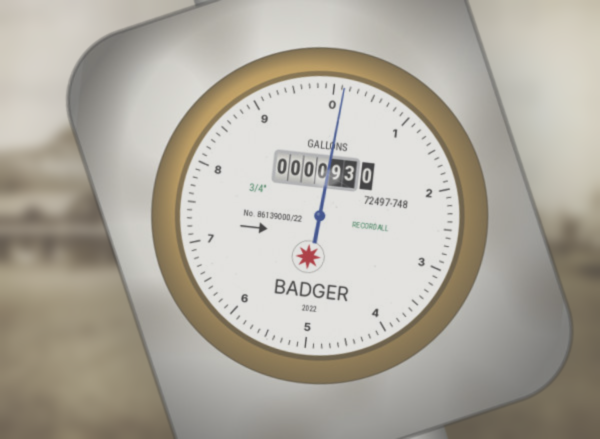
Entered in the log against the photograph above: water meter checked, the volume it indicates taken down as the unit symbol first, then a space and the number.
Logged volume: gal 930.1
